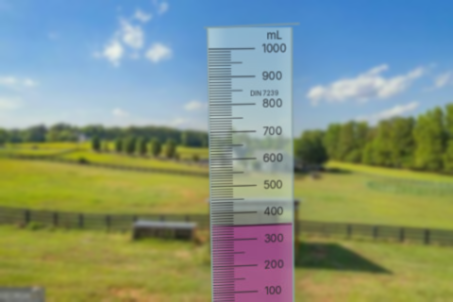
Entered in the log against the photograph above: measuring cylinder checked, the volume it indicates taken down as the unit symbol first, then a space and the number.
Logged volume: mL 350
